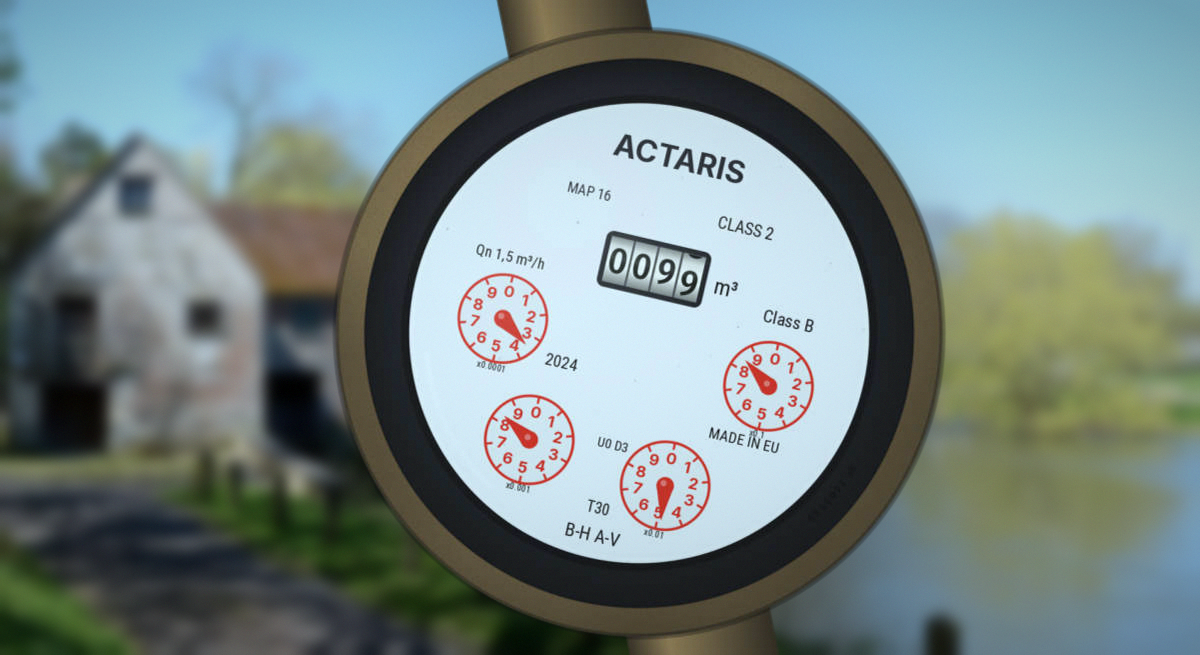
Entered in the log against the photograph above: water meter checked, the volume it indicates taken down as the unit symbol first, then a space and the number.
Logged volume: m³ 98.8483
